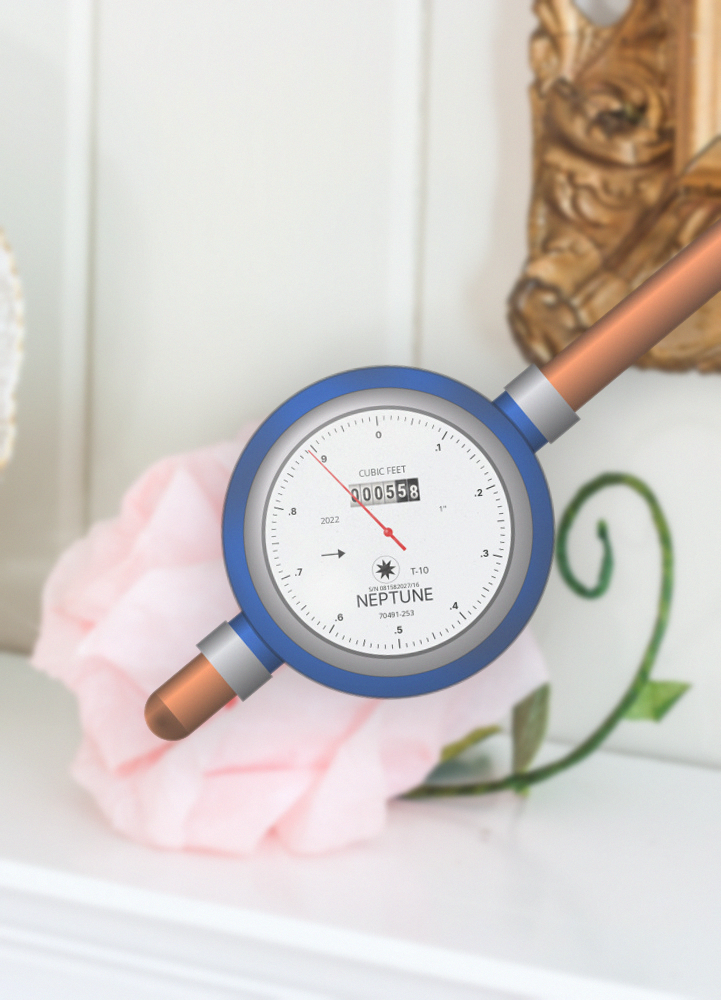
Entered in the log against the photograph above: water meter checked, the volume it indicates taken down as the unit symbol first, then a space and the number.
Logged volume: ft³ 557.89
